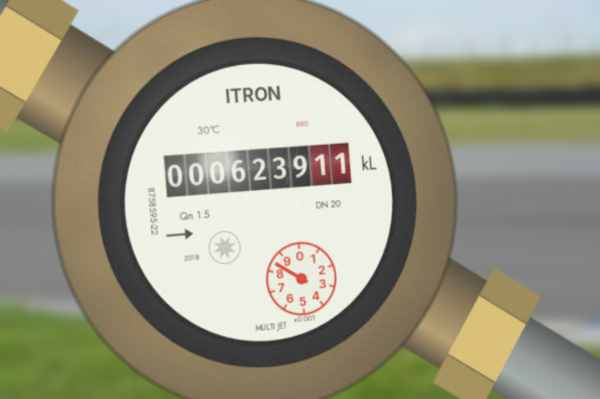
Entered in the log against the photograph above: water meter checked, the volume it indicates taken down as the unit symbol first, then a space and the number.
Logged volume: kL 6239.118
